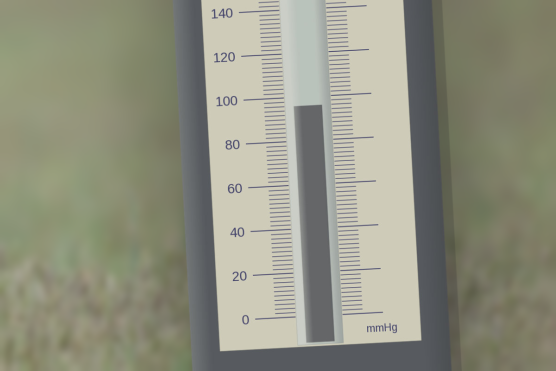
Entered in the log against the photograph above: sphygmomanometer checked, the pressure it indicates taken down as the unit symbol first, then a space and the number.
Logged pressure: mmHg 96
